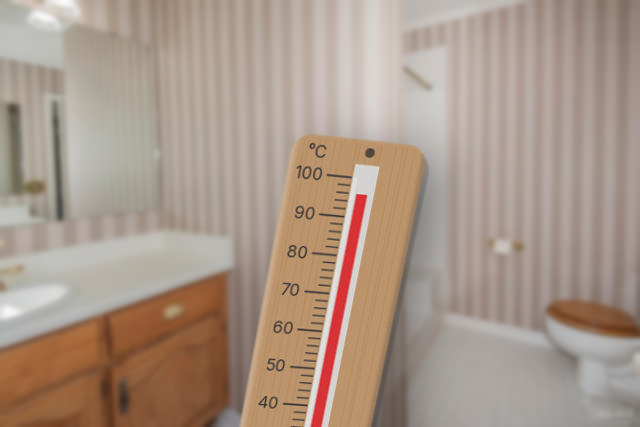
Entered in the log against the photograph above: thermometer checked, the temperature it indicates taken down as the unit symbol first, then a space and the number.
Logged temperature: °C 96
